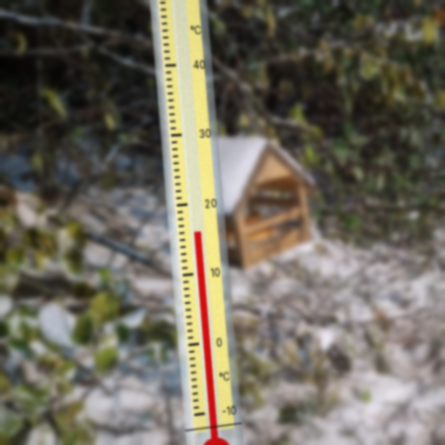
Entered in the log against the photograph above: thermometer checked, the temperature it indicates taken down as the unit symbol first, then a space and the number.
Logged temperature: °C 16
